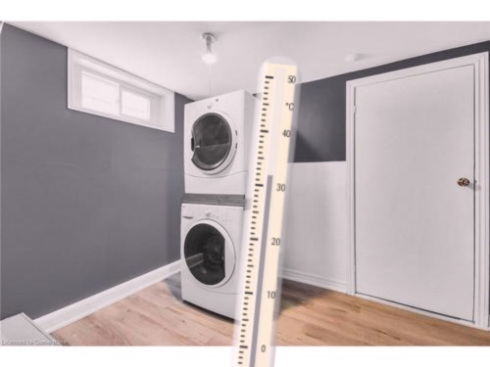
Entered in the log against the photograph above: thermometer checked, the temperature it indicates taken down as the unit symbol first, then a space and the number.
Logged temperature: °C 32
